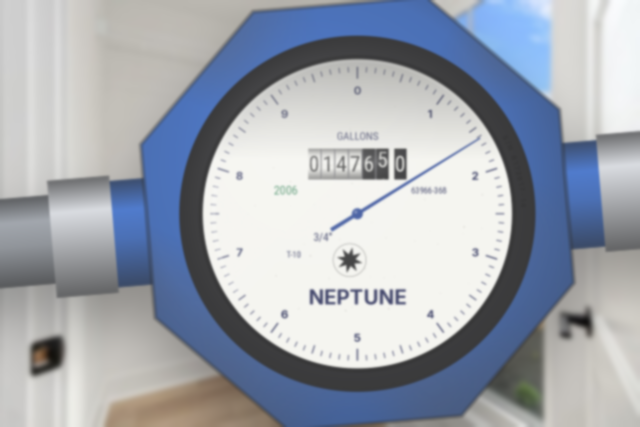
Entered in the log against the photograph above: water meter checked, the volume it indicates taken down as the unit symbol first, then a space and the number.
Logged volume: gal 147651.6
